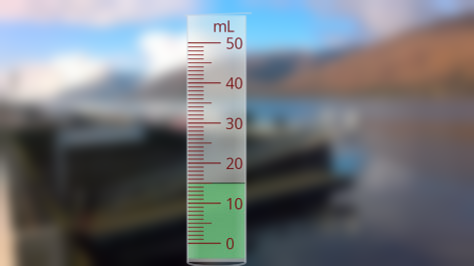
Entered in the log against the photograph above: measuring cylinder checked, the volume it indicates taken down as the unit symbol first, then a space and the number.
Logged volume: mL 15
